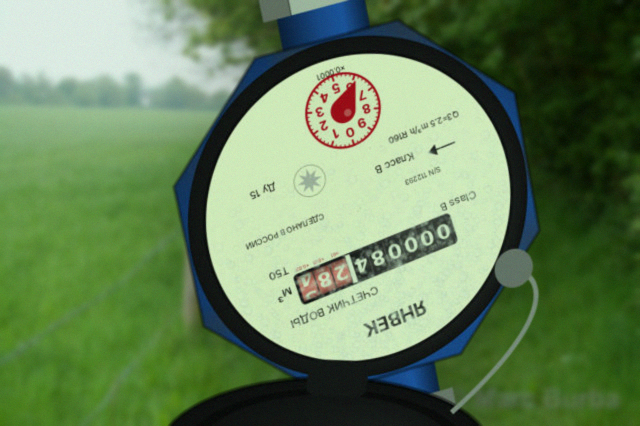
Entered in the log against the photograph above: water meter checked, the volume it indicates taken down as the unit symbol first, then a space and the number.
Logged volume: m³ 84.2836
